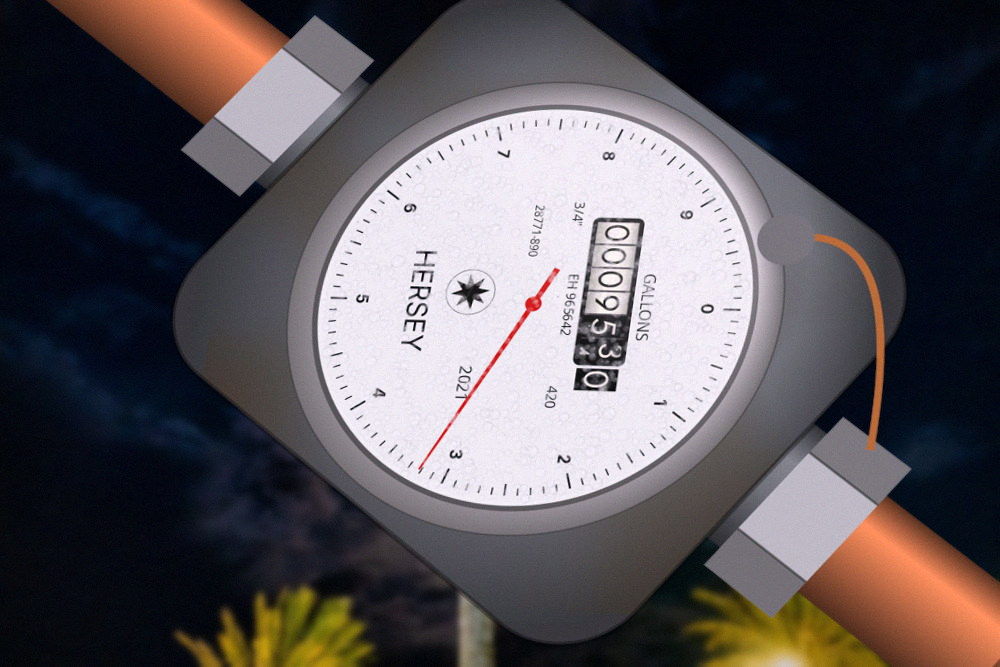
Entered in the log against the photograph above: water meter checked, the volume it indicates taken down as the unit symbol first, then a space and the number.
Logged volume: gal 9533.2
